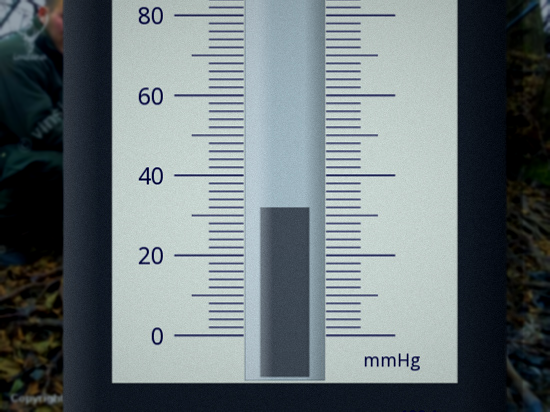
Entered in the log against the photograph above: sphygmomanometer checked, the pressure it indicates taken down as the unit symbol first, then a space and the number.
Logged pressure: mmHg 32
